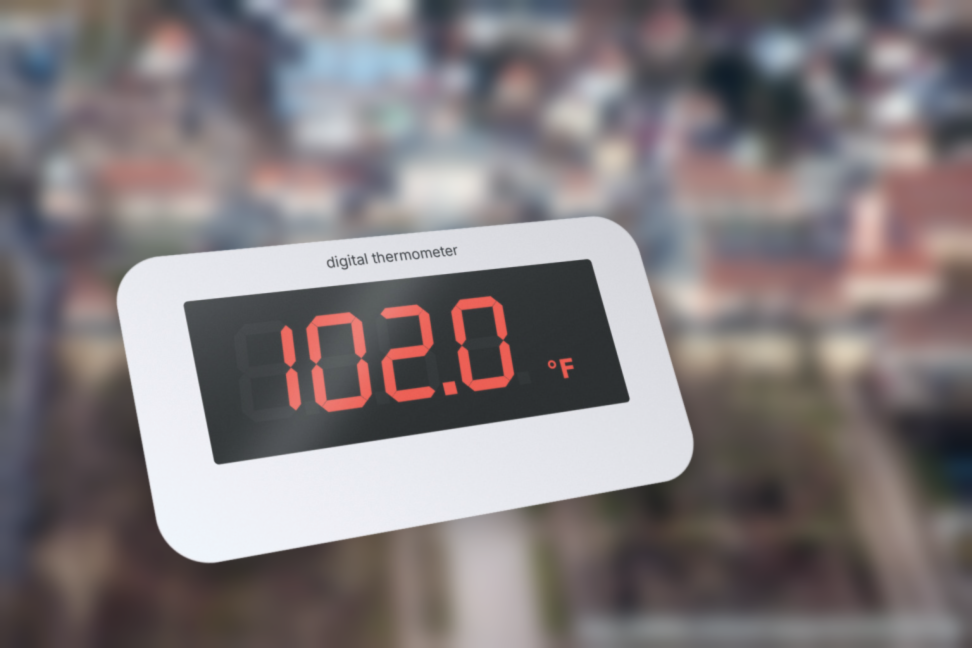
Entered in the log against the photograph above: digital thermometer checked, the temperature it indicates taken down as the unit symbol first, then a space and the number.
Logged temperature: °F 102.0
